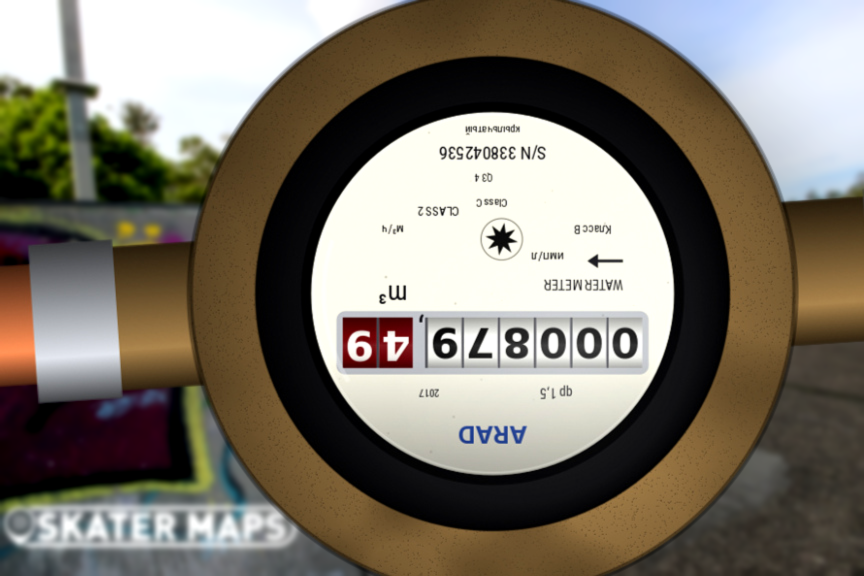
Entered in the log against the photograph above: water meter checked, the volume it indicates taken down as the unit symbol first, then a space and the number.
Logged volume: m³ 879.49
